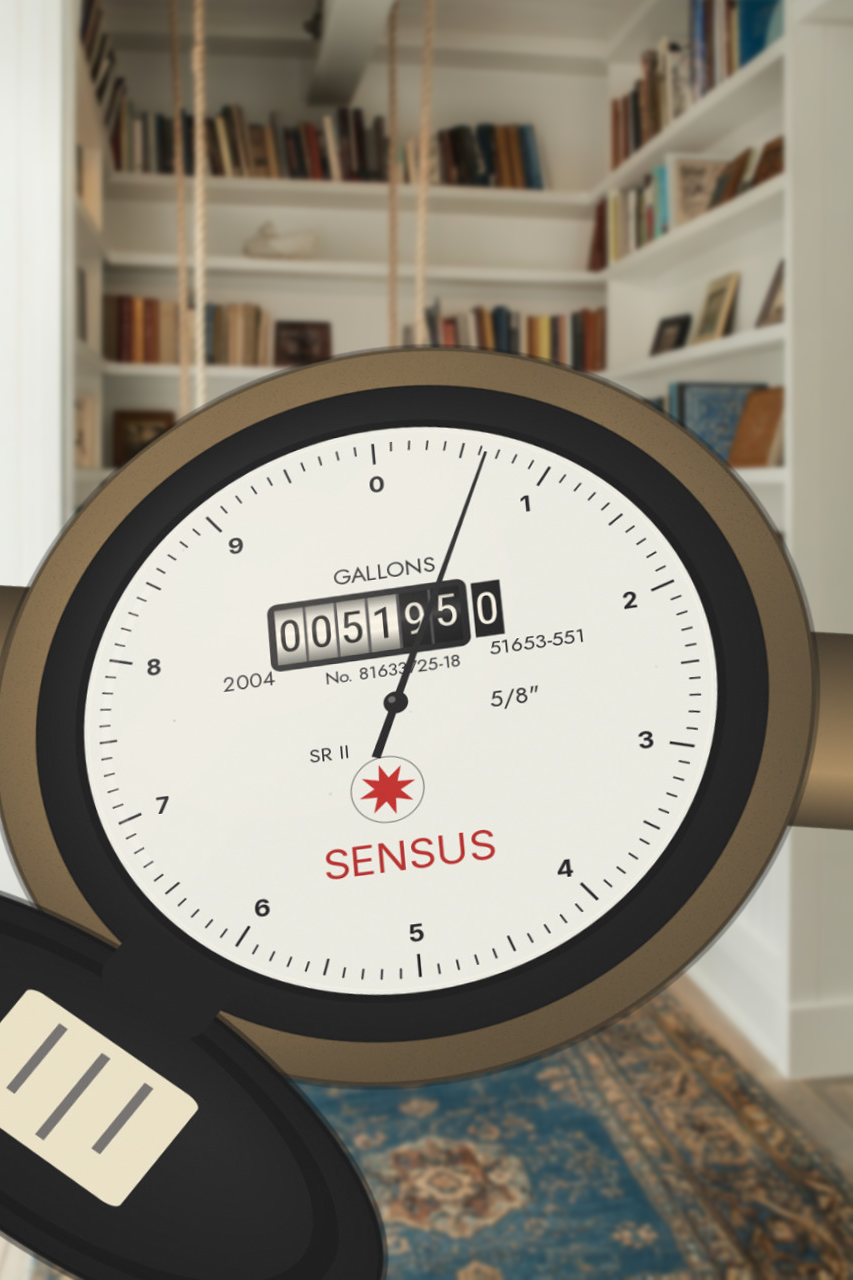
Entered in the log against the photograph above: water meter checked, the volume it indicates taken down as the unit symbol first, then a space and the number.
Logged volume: gal 51950.6
